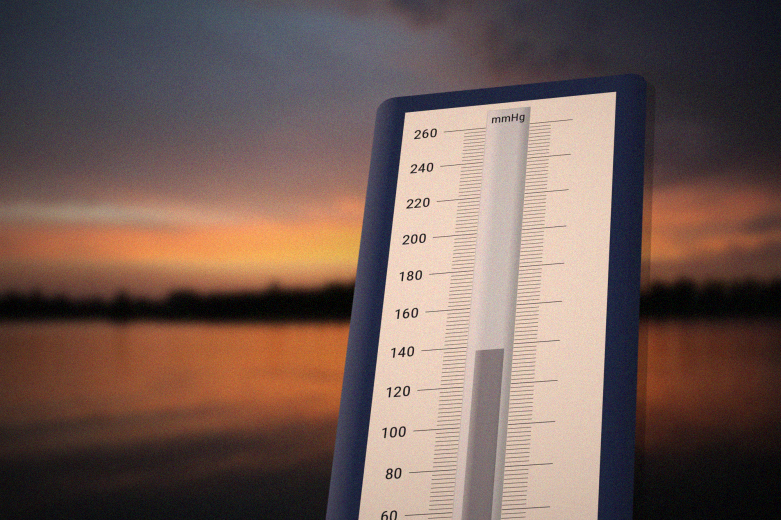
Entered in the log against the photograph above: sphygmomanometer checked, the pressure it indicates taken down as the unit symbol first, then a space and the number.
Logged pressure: mmHg 138
